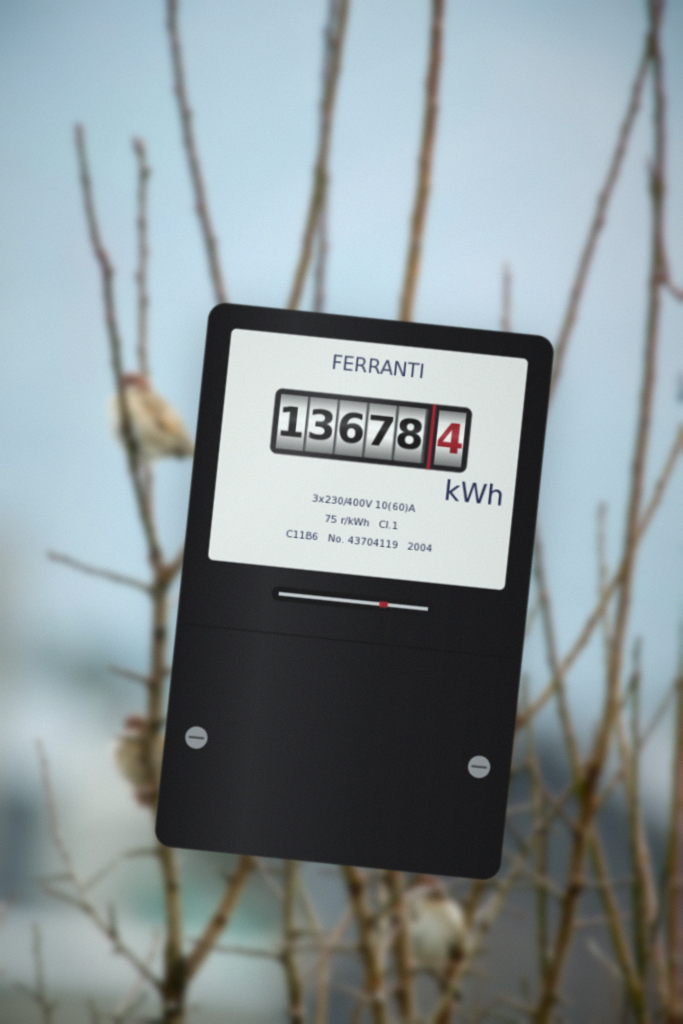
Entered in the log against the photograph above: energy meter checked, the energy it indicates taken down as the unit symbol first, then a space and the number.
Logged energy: kWh 13678.4
